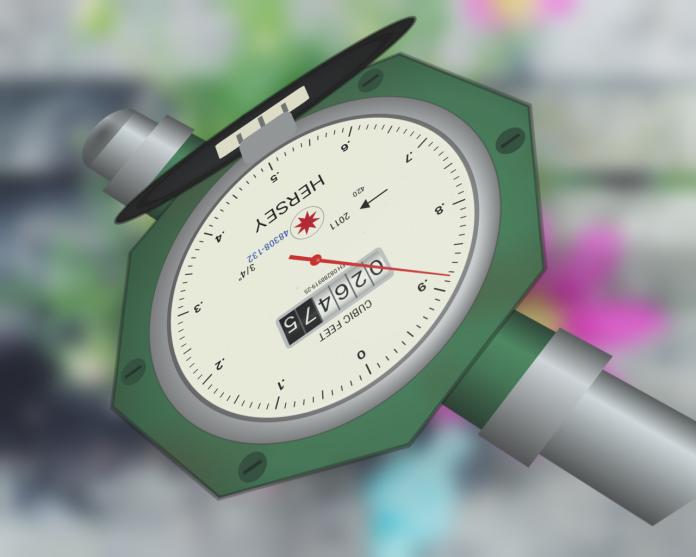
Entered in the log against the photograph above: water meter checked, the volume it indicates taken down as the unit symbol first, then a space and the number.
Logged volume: ft³ 26474.88
